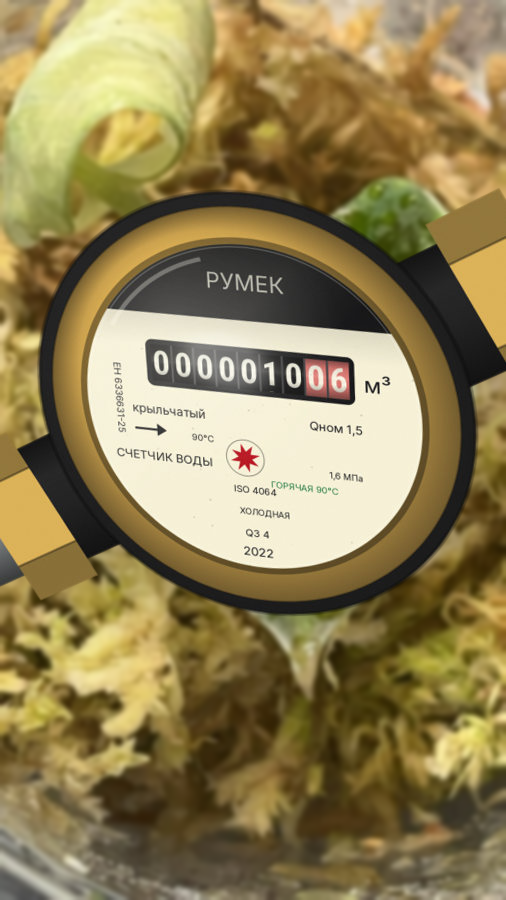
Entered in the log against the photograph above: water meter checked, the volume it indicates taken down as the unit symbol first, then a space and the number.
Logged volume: m³ 10.06
